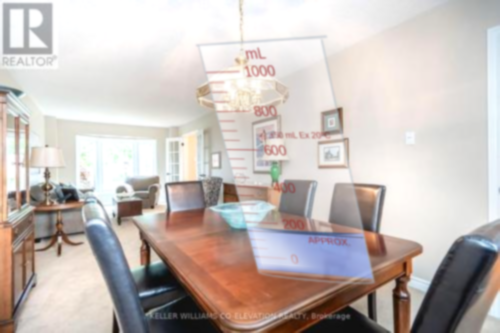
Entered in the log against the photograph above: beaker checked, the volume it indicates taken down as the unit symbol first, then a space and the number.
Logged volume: mL 150
